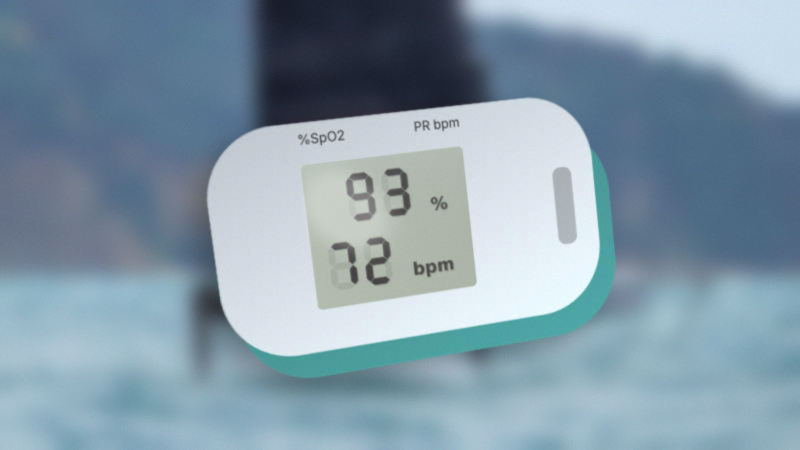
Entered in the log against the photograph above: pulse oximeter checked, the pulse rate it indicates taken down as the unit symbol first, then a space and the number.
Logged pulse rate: bpm 72
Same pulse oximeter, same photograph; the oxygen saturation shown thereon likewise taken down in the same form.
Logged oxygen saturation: % 93
